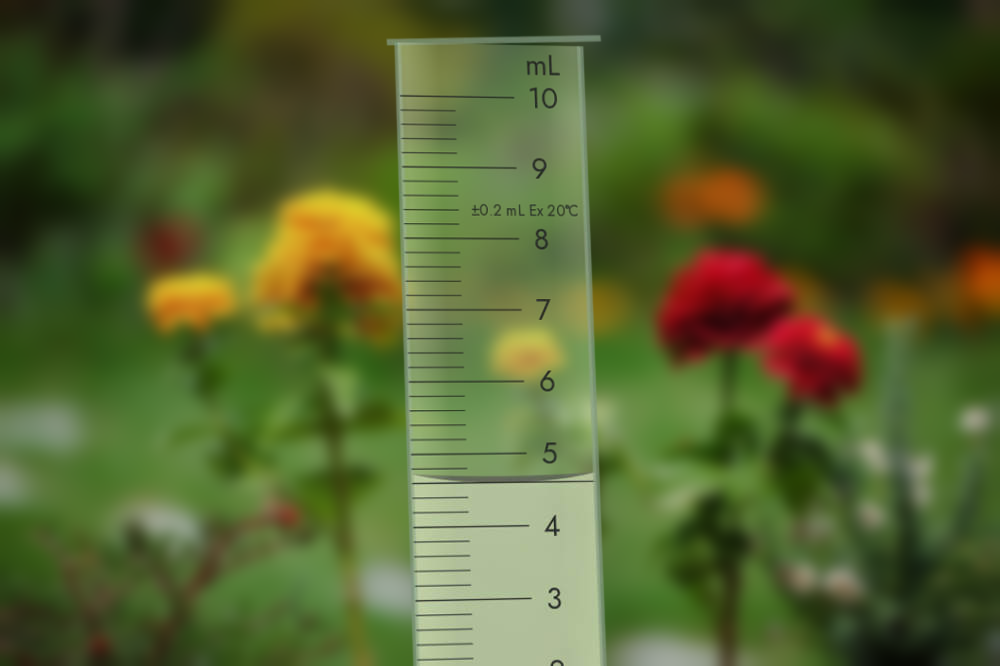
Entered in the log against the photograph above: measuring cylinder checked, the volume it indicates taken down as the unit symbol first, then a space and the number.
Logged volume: mL 4.6
